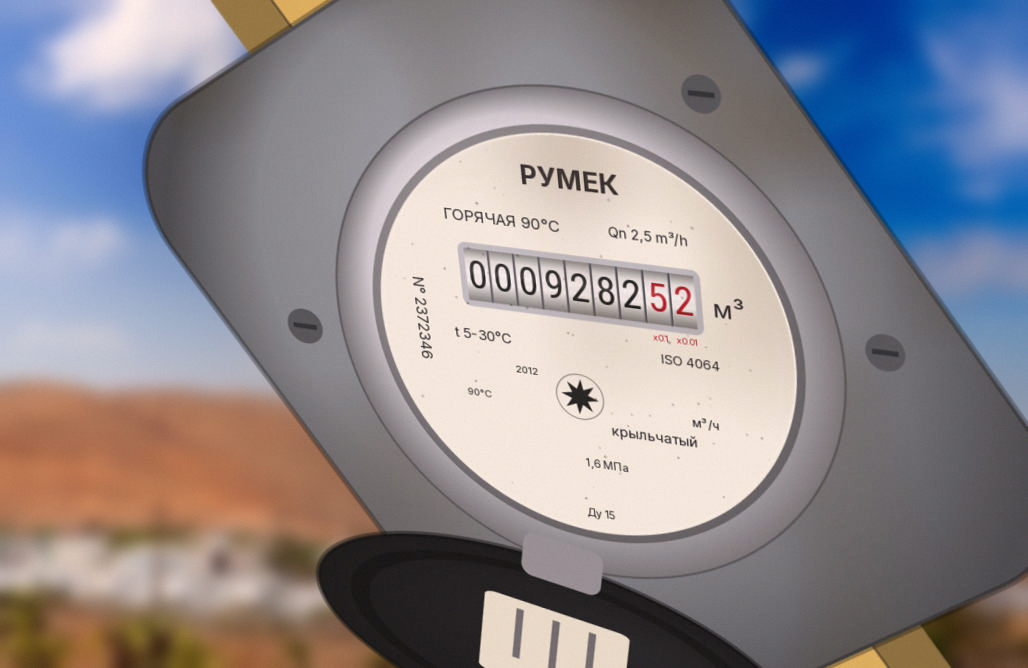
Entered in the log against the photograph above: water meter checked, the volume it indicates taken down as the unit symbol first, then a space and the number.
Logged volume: m³ 9282.52
